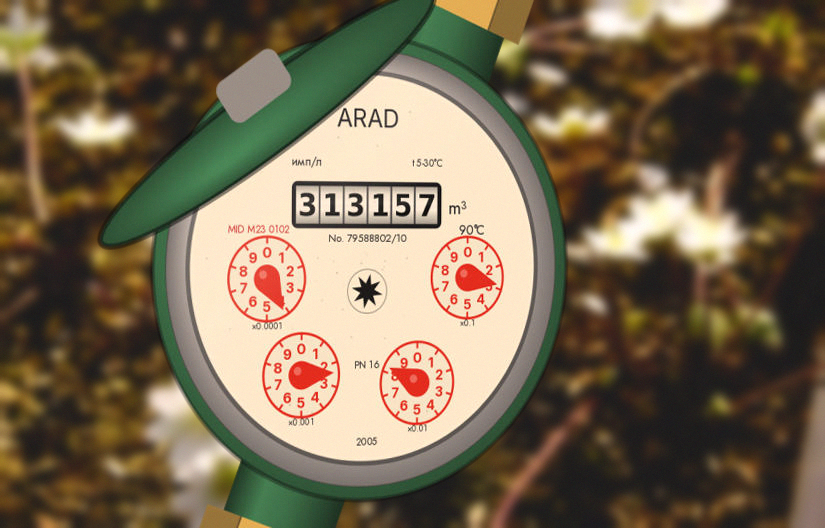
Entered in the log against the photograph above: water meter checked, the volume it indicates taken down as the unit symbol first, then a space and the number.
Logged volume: m³ 313157.2824
